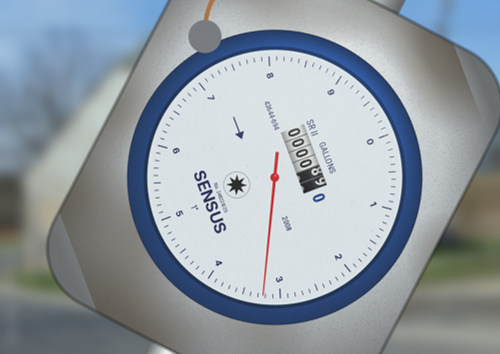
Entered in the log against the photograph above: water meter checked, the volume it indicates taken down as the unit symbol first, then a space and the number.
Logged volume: gal 893.2
